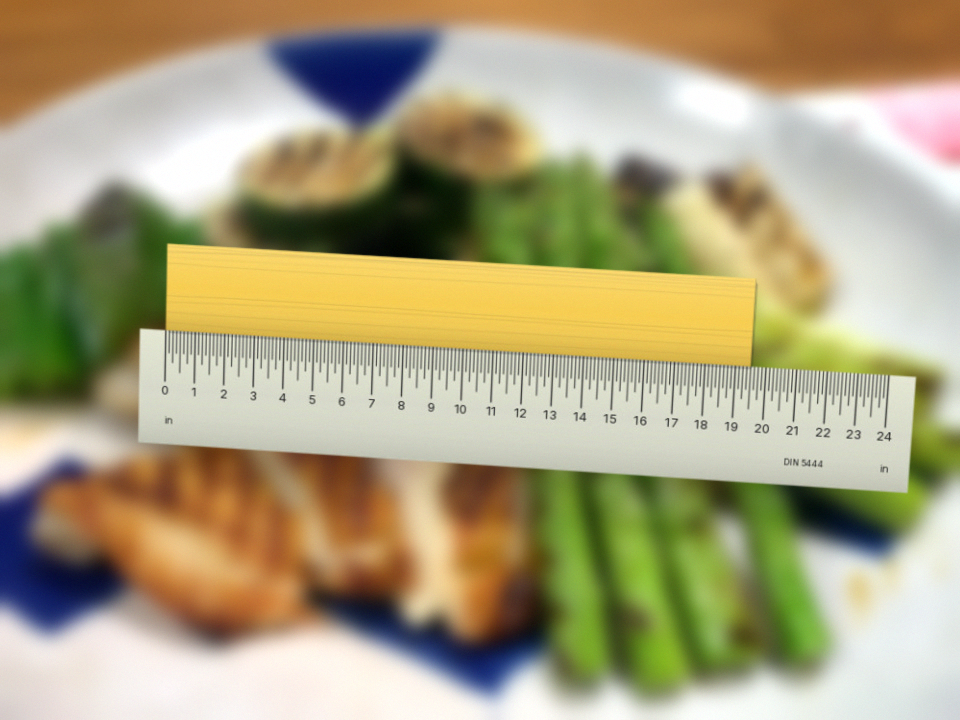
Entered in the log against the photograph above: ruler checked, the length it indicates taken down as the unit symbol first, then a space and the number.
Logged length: in 19.5
